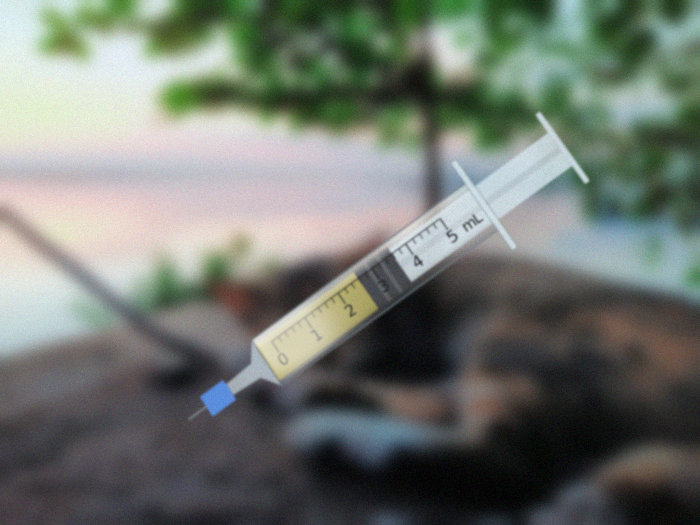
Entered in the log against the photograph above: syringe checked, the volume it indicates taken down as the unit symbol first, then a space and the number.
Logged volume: mL 2.6
